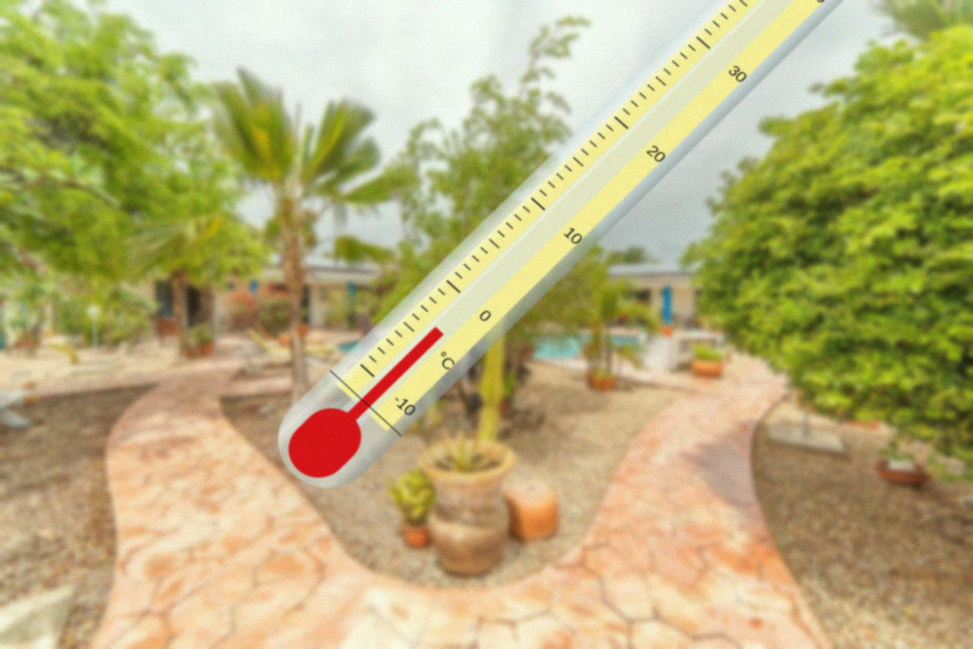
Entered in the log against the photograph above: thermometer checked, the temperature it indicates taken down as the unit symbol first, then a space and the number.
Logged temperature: °C -3.5
